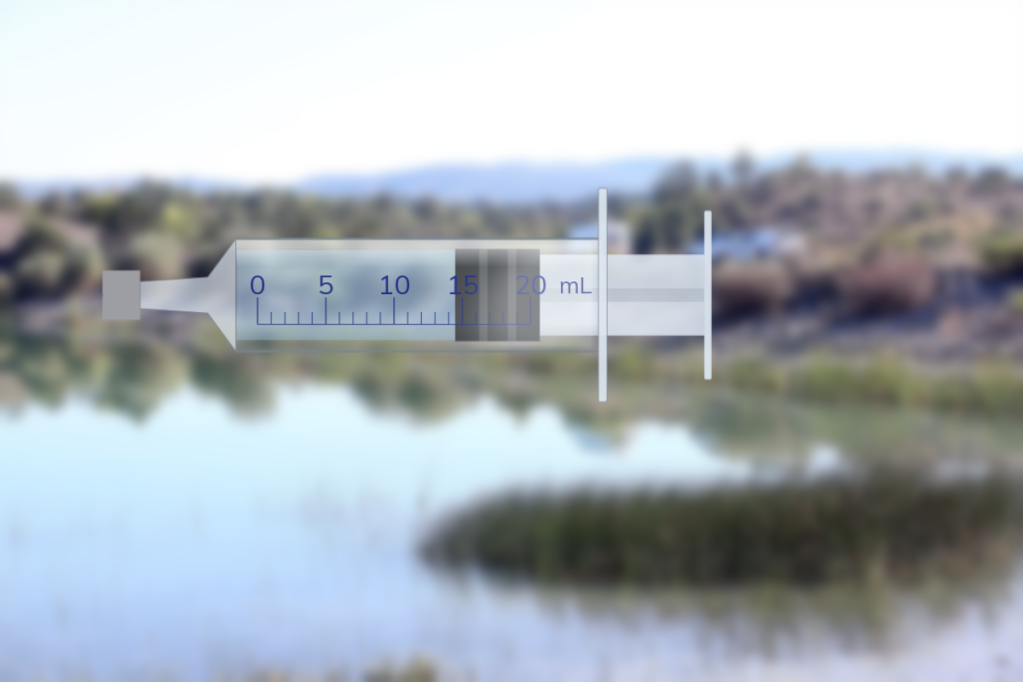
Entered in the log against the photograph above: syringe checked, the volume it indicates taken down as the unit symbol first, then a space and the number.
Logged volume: mL 14.5
